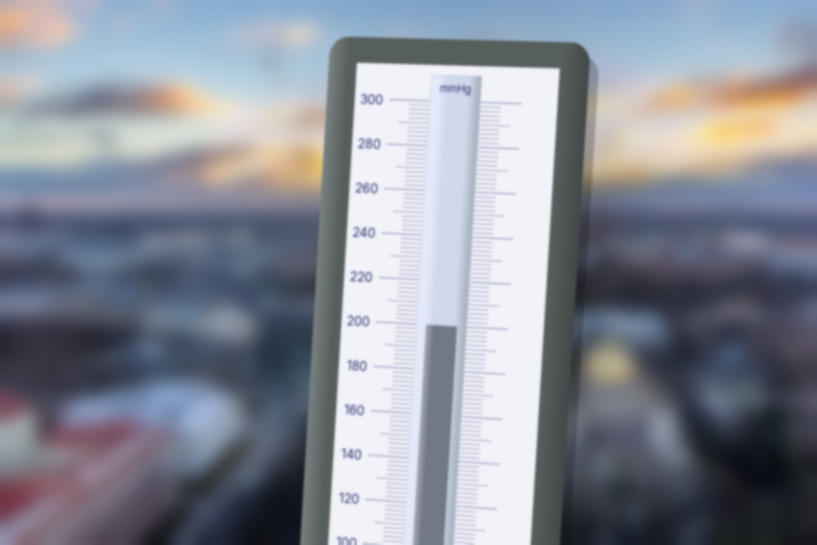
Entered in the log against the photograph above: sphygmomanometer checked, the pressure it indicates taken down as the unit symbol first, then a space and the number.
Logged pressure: mmHg 200
